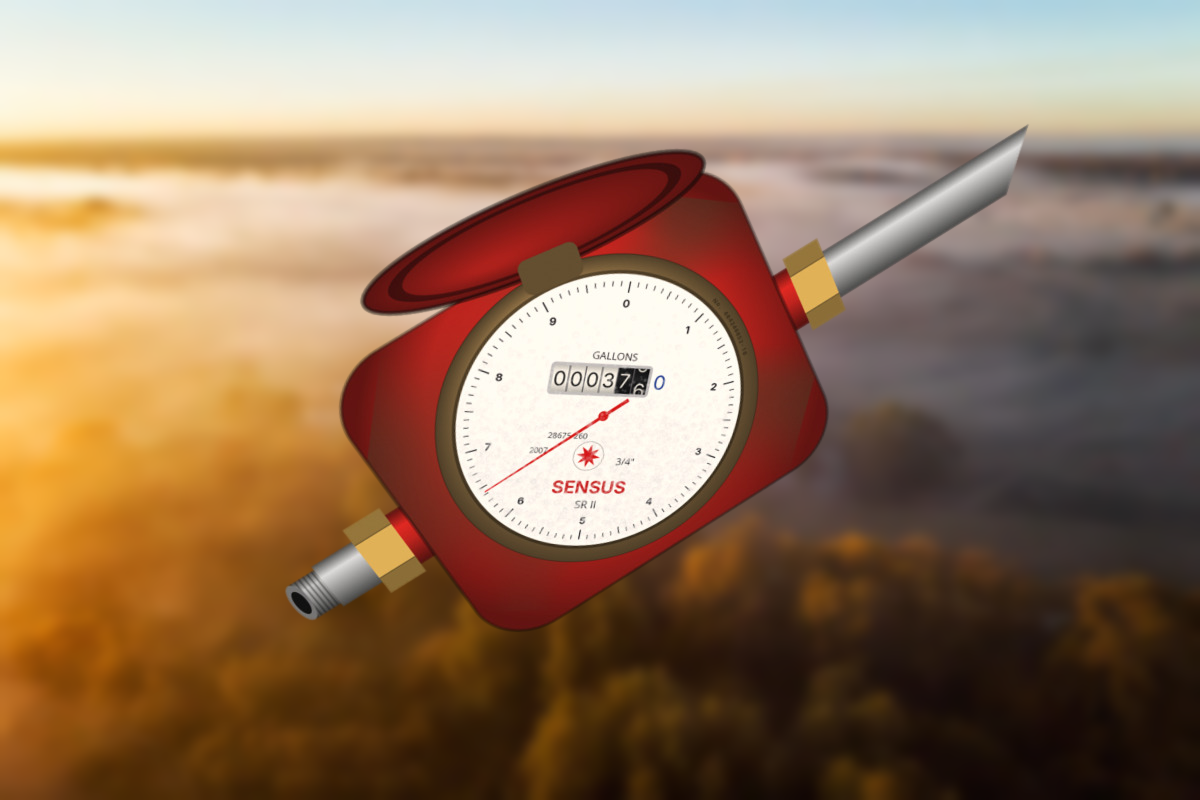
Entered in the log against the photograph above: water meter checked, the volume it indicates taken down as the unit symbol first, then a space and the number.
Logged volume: gal 3756.4
